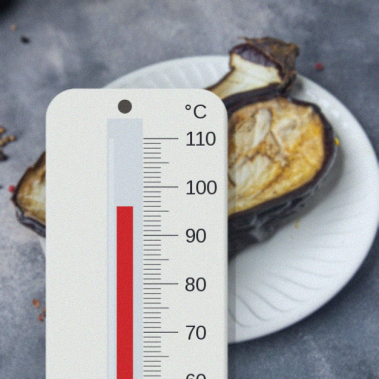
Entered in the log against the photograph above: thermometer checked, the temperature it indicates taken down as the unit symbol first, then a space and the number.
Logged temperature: °C 96
